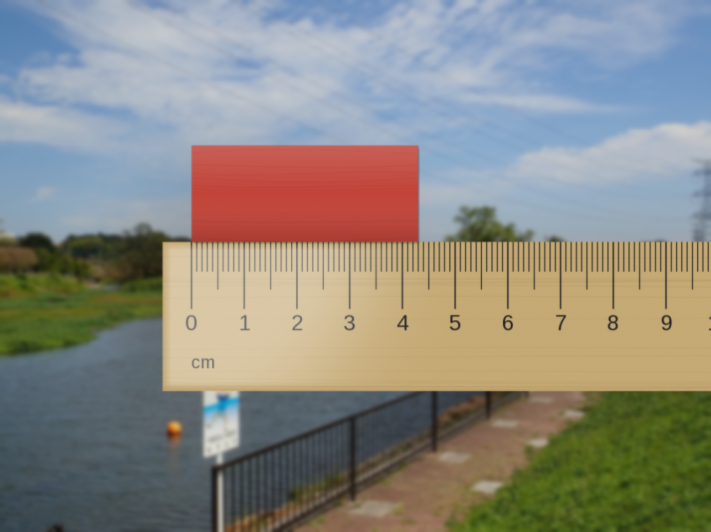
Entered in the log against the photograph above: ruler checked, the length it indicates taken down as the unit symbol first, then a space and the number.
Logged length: cm 4.3
